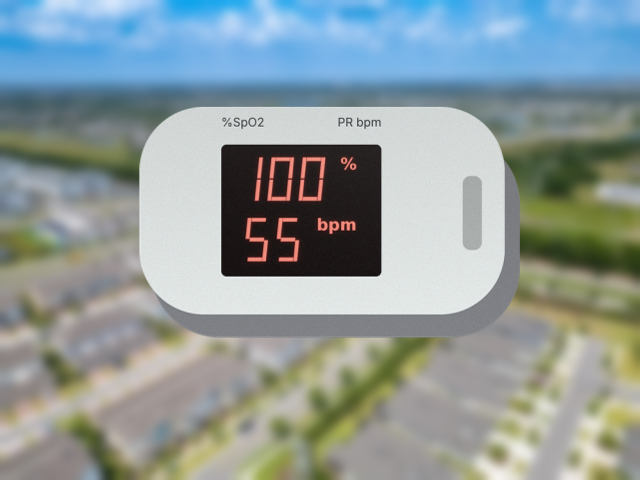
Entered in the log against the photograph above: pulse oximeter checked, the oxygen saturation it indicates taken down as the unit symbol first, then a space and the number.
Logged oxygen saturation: % 100
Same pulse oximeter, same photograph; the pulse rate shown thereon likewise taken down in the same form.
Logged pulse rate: bpm 55
